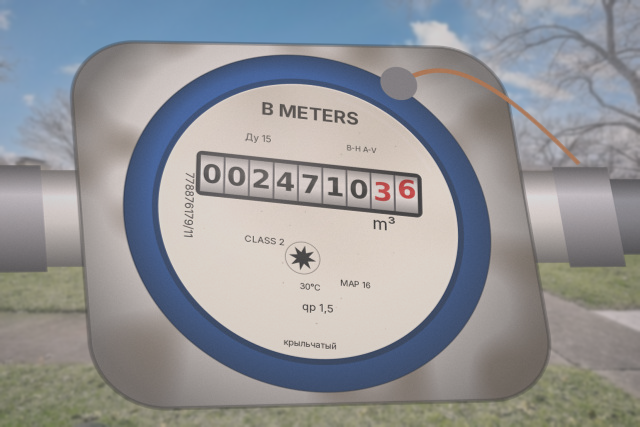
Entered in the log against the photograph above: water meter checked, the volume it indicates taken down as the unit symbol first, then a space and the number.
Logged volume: m³ 24710.36
